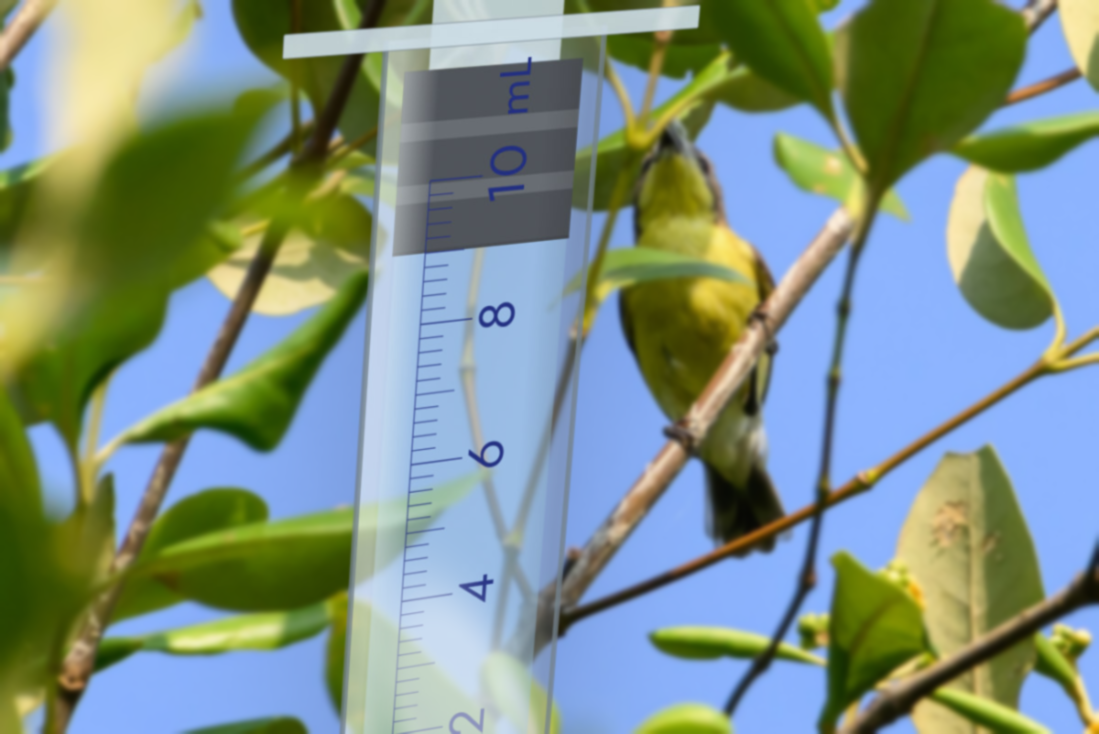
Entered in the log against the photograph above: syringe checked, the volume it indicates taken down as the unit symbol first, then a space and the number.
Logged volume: mL 9
